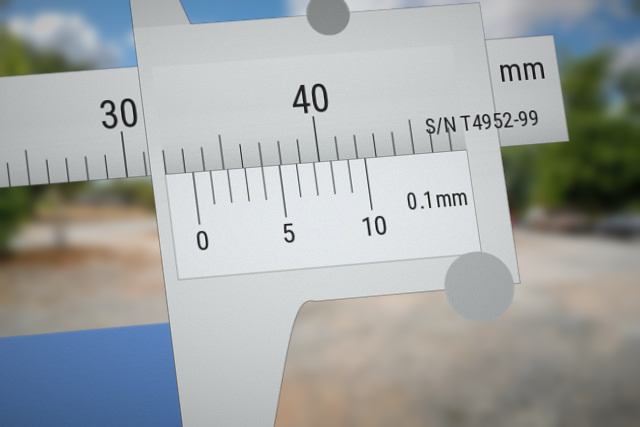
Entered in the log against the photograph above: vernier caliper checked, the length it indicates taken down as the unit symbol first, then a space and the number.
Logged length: mm 33.4
